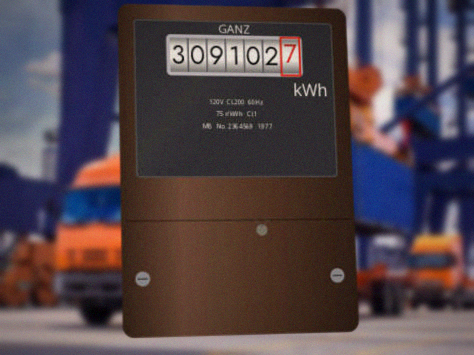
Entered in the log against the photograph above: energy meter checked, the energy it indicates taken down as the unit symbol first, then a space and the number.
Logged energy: kWh 309102.7
